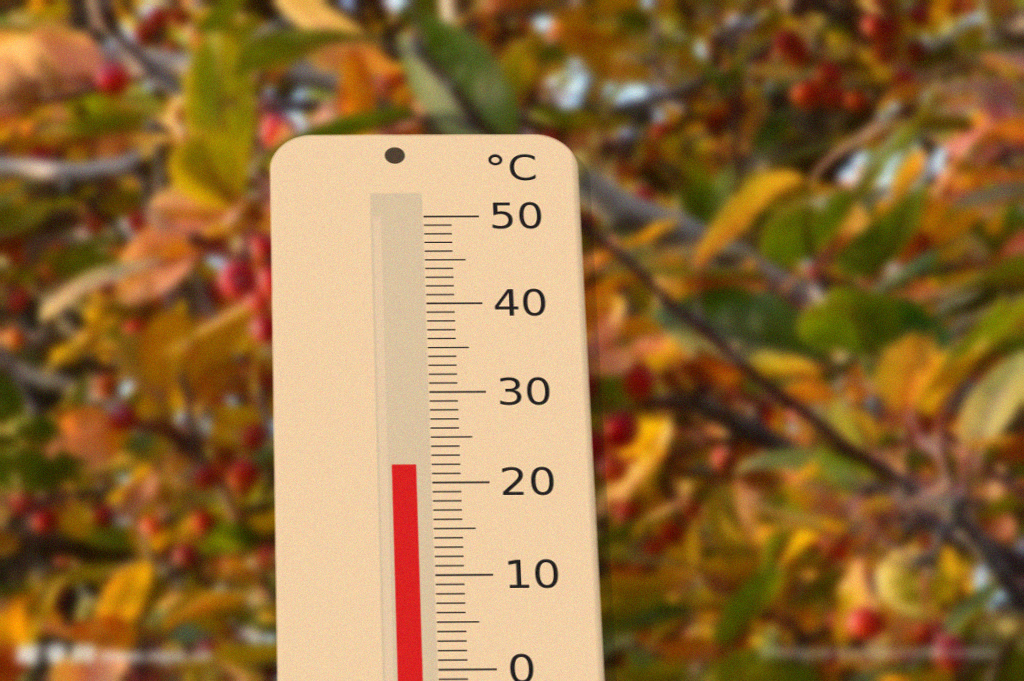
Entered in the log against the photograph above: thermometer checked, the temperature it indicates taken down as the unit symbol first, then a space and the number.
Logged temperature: °C 22
